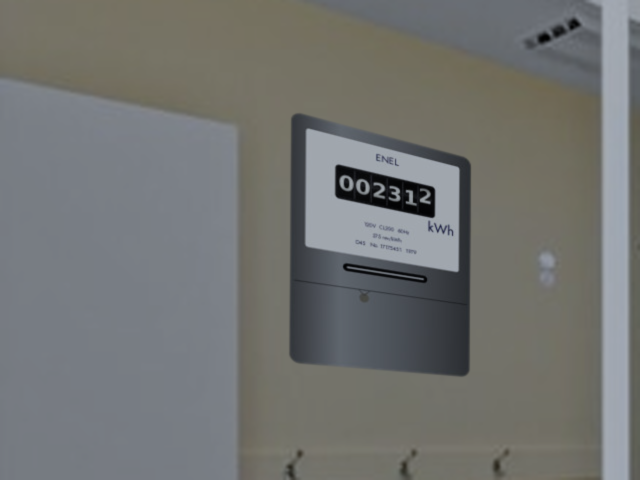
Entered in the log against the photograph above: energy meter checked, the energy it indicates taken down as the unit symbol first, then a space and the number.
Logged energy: kWh 2312
